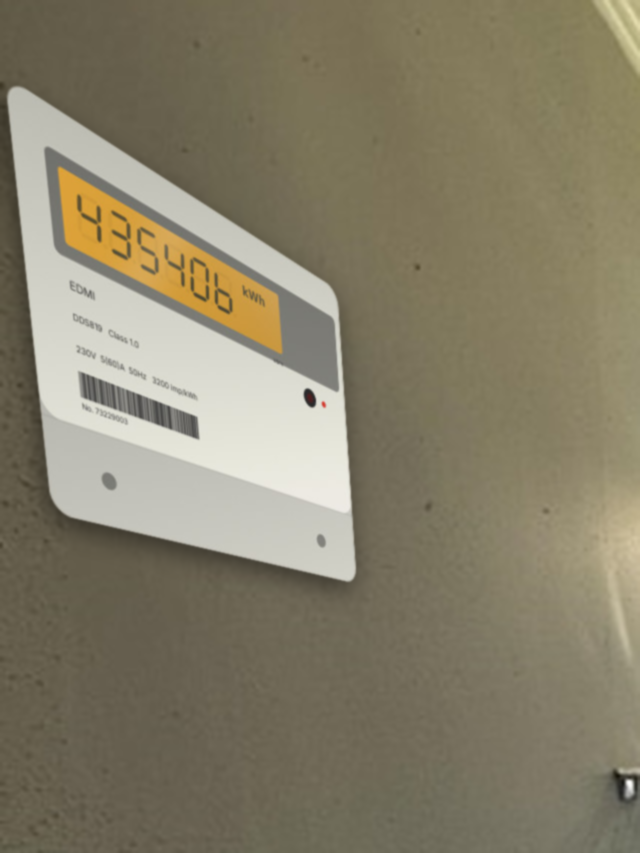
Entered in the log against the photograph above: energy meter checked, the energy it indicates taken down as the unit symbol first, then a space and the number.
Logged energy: kWh 435406
